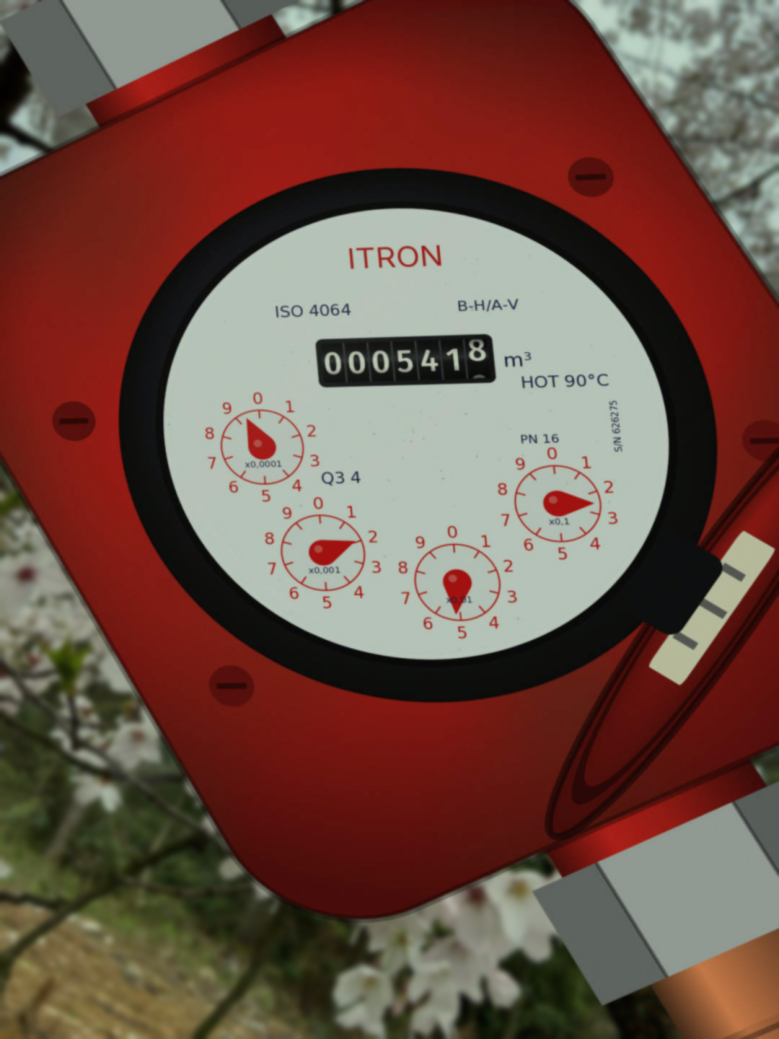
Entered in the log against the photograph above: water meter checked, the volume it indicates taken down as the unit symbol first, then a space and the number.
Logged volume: m³ 5418.2519
